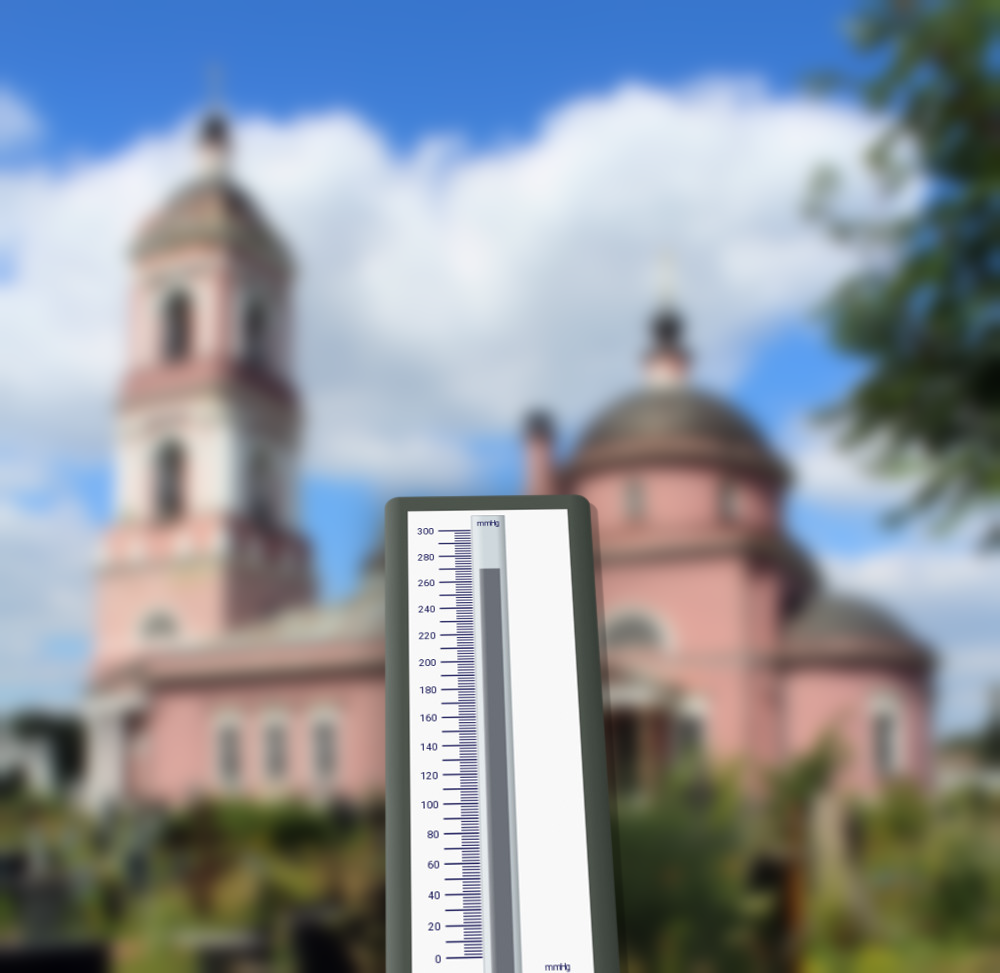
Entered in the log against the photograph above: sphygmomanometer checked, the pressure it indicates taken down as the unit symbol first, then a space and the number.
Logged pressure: mmHg 270
